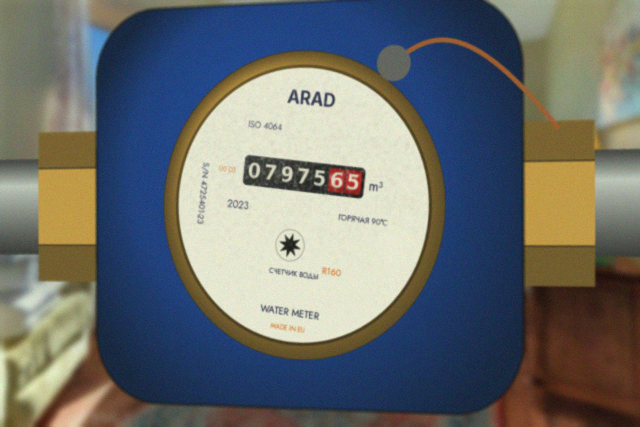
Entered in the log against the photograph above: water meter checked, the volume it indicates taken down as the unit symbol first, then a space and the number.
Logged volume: m³ 7975.65
